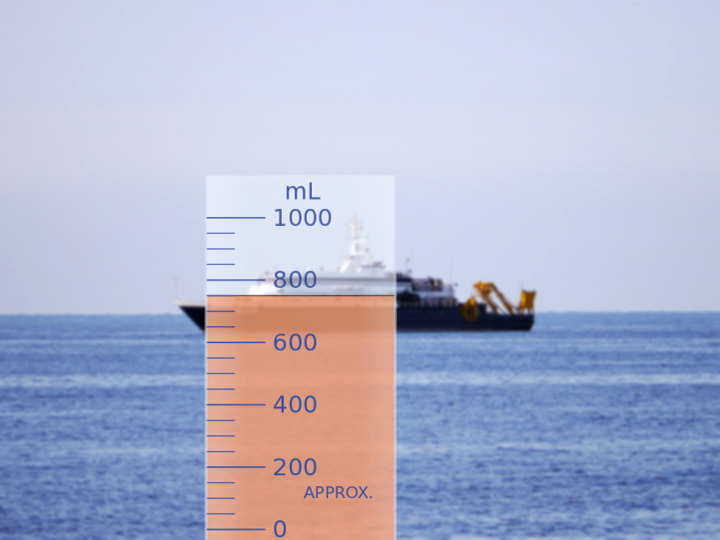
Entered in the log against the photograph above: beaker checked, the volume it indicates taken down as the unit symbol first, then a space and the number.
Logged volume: mL 750
